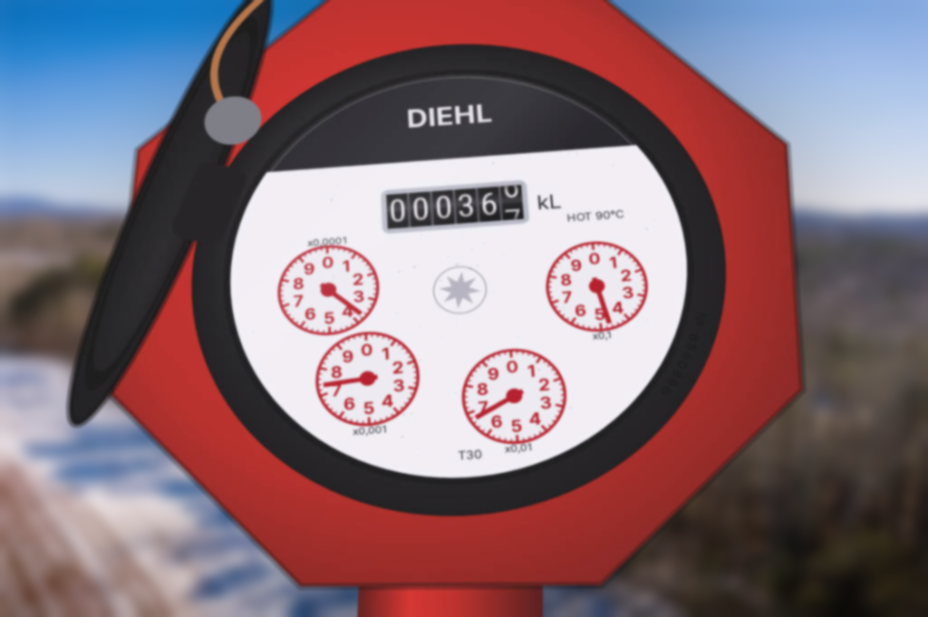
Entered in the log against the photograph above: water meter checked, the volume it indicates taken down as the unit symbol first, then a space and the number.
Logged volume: kL 366.4673
